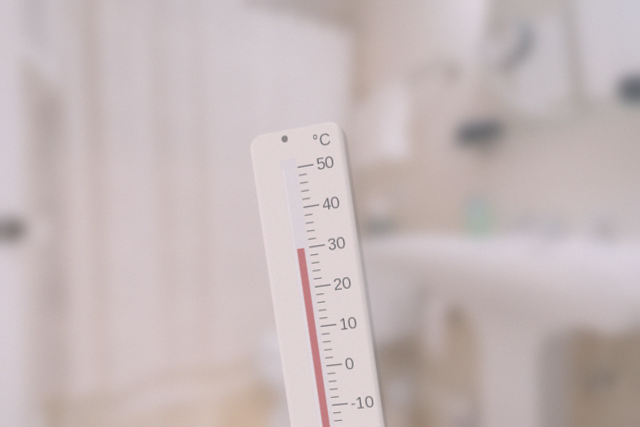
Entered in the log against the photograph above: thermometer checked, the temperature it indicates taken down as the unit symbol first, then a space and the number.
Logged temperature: °C 30
